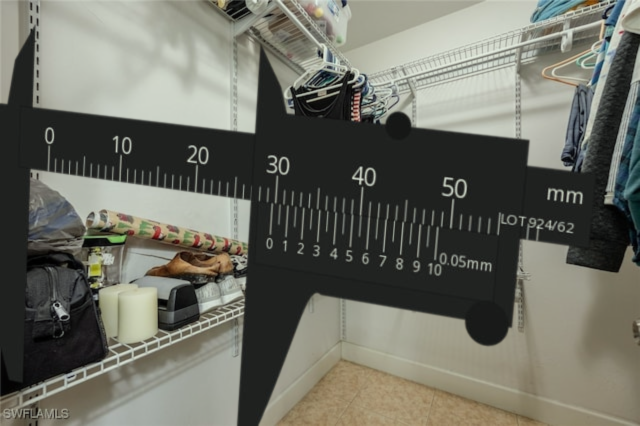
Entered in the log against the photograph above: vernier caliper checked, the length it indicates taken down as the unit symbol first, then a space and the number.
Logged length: mm 29.6
